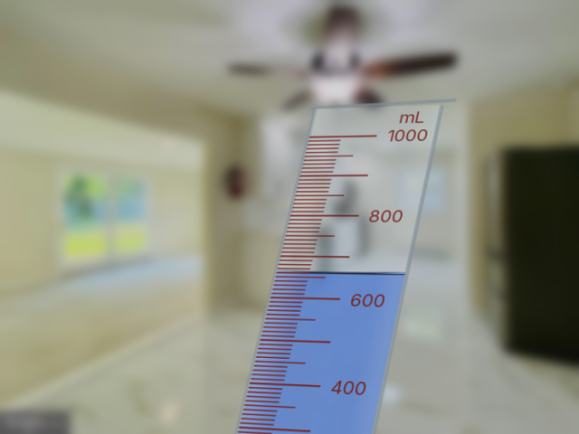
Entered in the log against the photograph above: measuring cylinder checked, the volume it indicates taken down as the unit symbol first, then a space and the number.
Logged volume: mL 660
